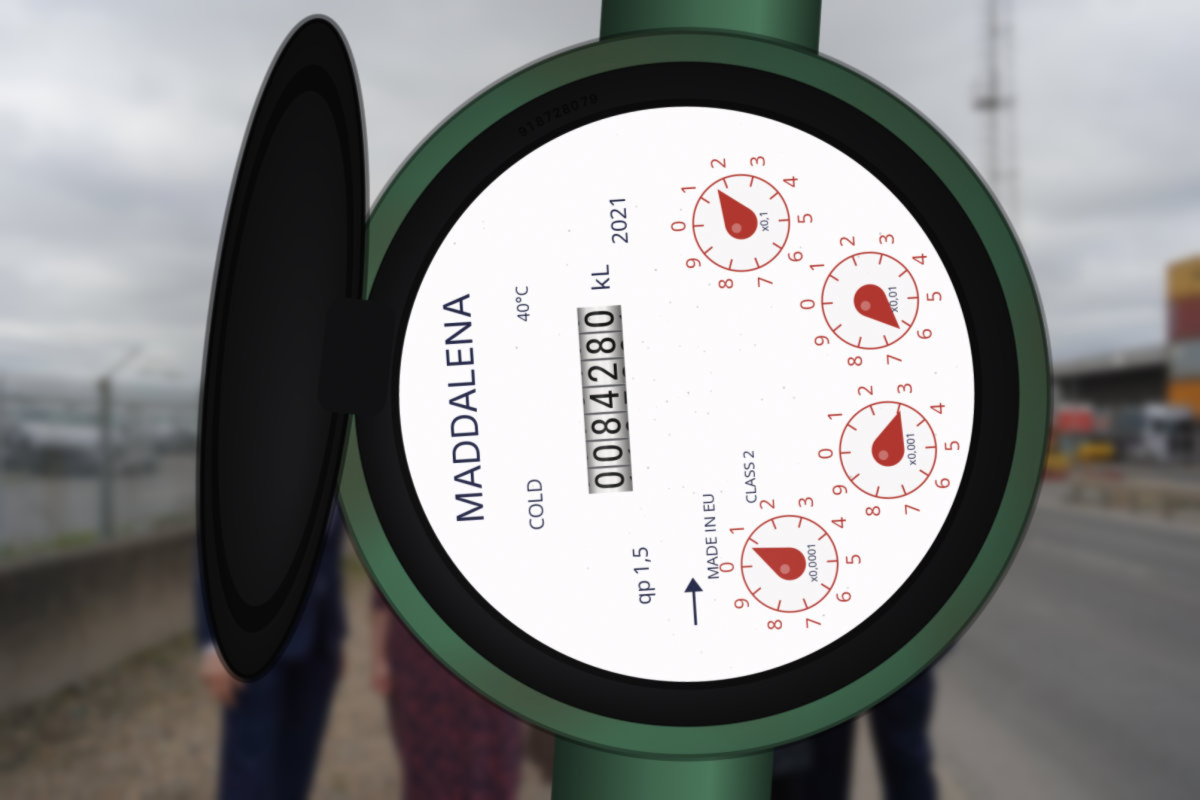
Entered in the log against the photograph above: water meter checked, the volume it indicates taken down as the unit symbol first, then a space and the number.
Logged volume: kL 84280.1630
